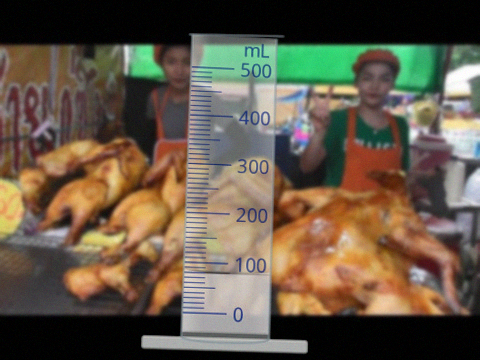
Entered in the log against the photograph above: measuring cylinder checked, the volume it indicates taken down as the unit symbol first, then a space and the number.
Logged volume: mL 80
